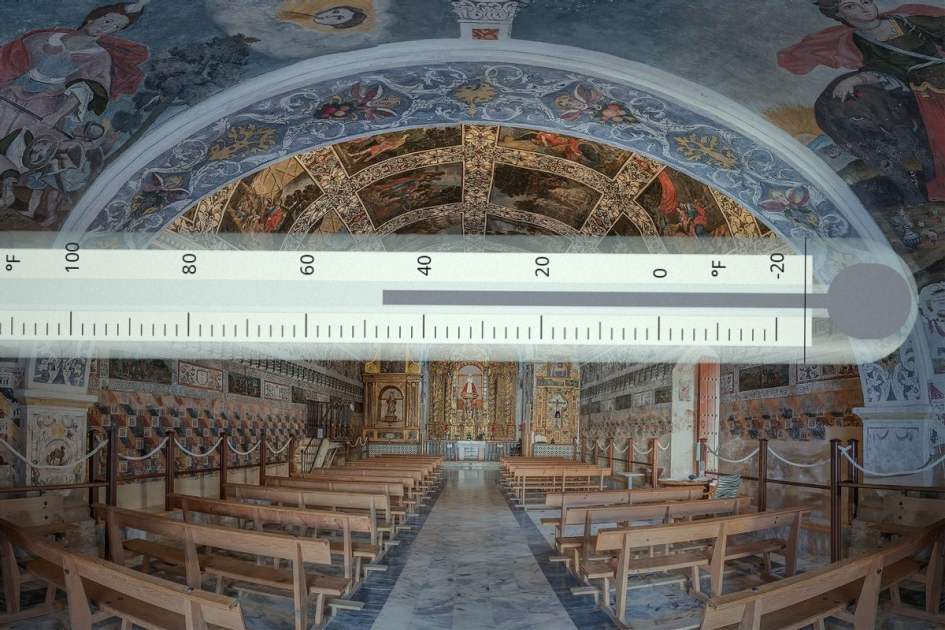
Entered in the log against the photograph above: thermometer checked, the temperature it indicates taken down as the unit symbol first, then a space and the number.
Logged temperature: °F 47
